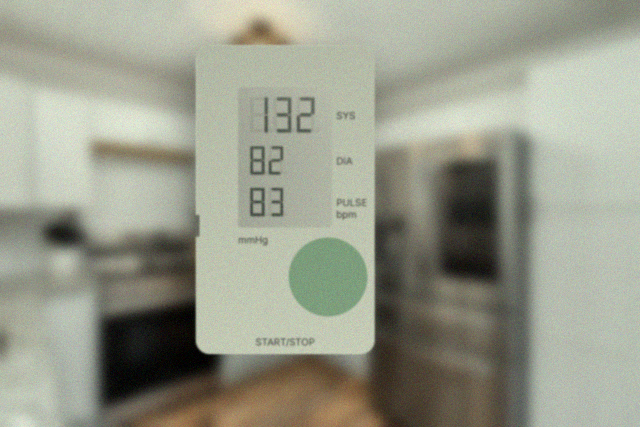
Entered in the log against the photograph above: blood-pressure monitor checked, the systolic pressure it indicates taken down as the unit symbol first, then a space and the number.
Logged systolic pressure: mmHg 132
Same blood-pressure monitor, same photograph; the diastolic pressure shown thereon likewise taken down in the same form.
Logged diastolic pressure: mmHg 82
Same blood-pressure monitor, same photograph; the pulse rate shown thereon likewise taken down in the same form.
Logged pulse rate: bpm 83
